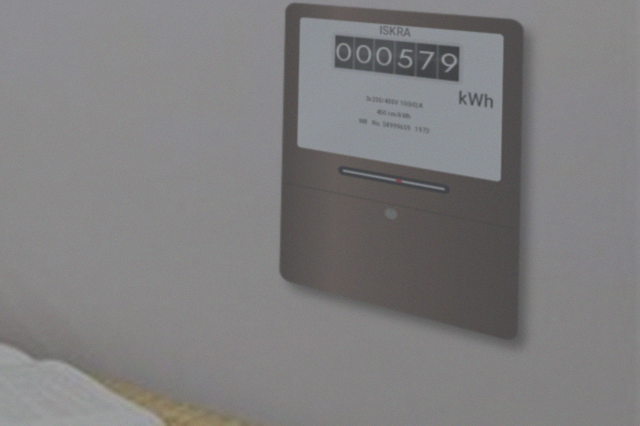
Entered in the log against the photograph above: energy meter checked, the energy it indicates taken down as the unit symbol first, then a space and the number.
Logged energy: kWh 579
